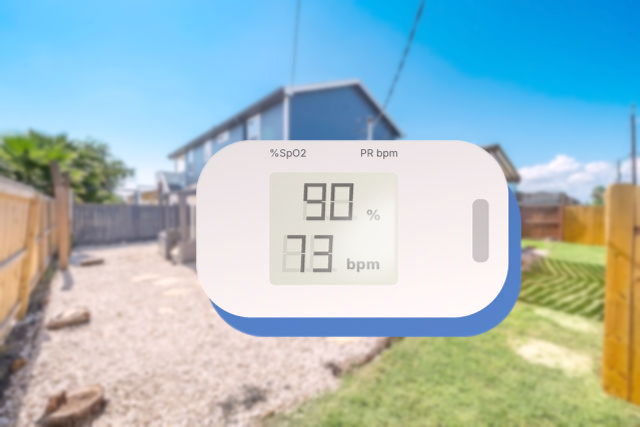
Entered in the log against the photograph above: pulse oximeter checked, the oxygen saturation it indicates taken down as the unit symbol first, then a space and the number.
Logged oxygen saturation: % 90
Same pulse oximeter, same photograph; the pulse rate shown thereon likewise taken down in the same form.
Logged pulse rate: bpm 73
